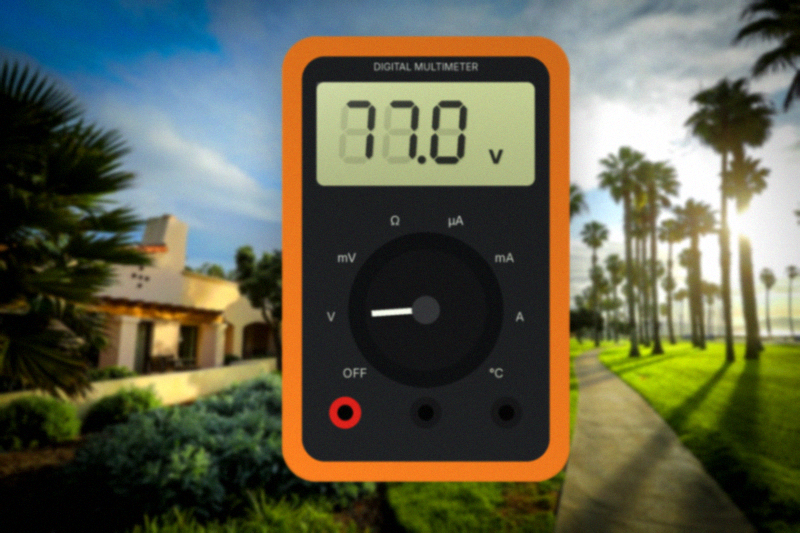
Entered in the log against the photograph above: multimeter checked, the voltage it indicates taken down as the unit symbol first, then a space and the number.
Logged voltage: V 77.0
